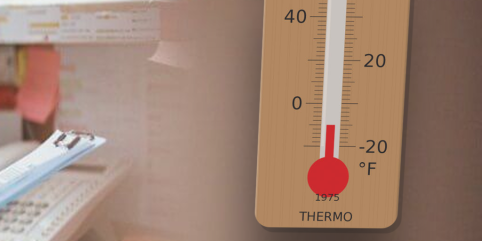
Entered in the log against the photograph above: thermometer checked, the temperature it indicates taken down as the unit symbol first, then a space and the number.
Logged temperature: °F -10
